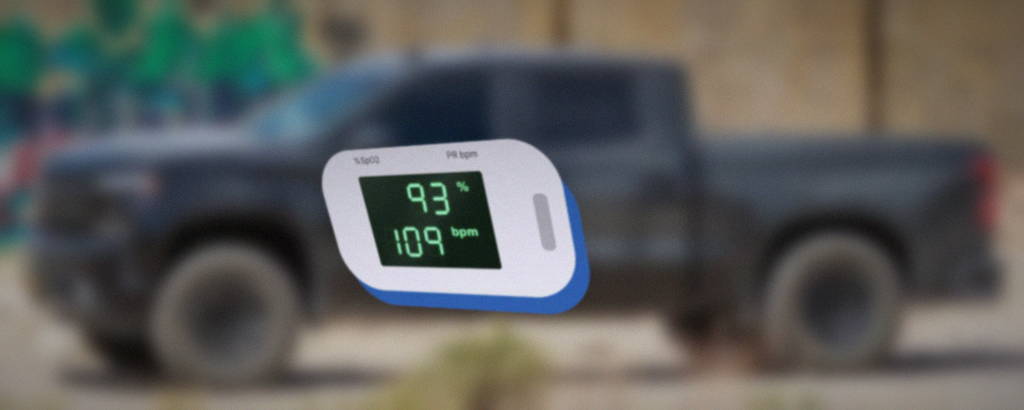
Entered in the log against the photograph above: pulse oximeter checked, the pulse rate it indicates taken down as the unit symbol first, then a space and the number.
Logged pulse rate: bpm 109
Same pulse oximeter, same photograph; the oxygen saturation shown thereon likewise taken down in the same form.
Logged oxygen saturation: % 93
